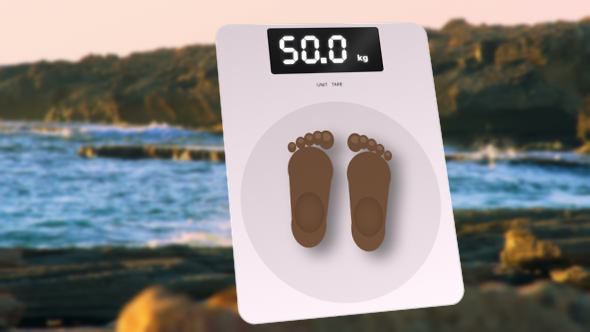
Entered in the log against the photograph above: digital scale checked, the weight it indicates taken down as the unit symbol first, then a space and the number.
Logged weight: kg 50.0
